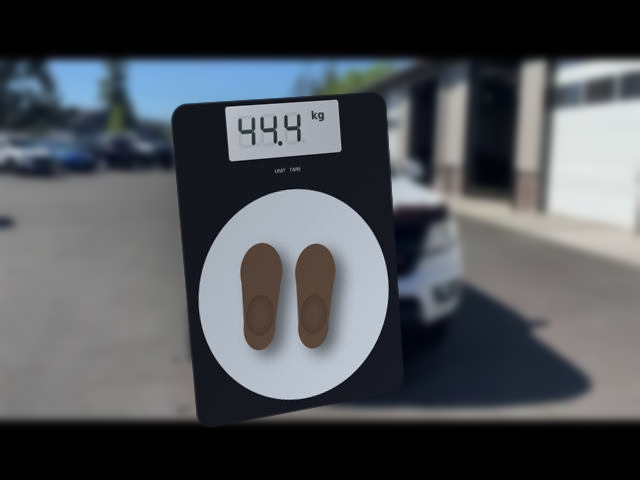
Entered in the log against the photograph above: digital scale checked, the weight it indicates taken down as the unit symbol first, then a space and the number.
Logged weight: kg 44.4
